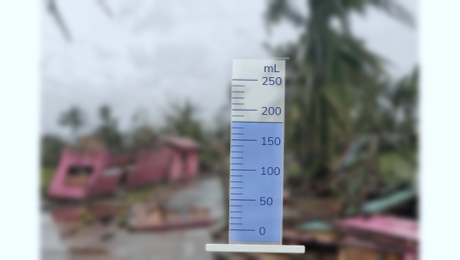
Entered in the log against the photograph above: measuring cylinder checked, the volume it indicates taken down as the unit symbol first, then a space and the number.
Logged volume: mL 180
